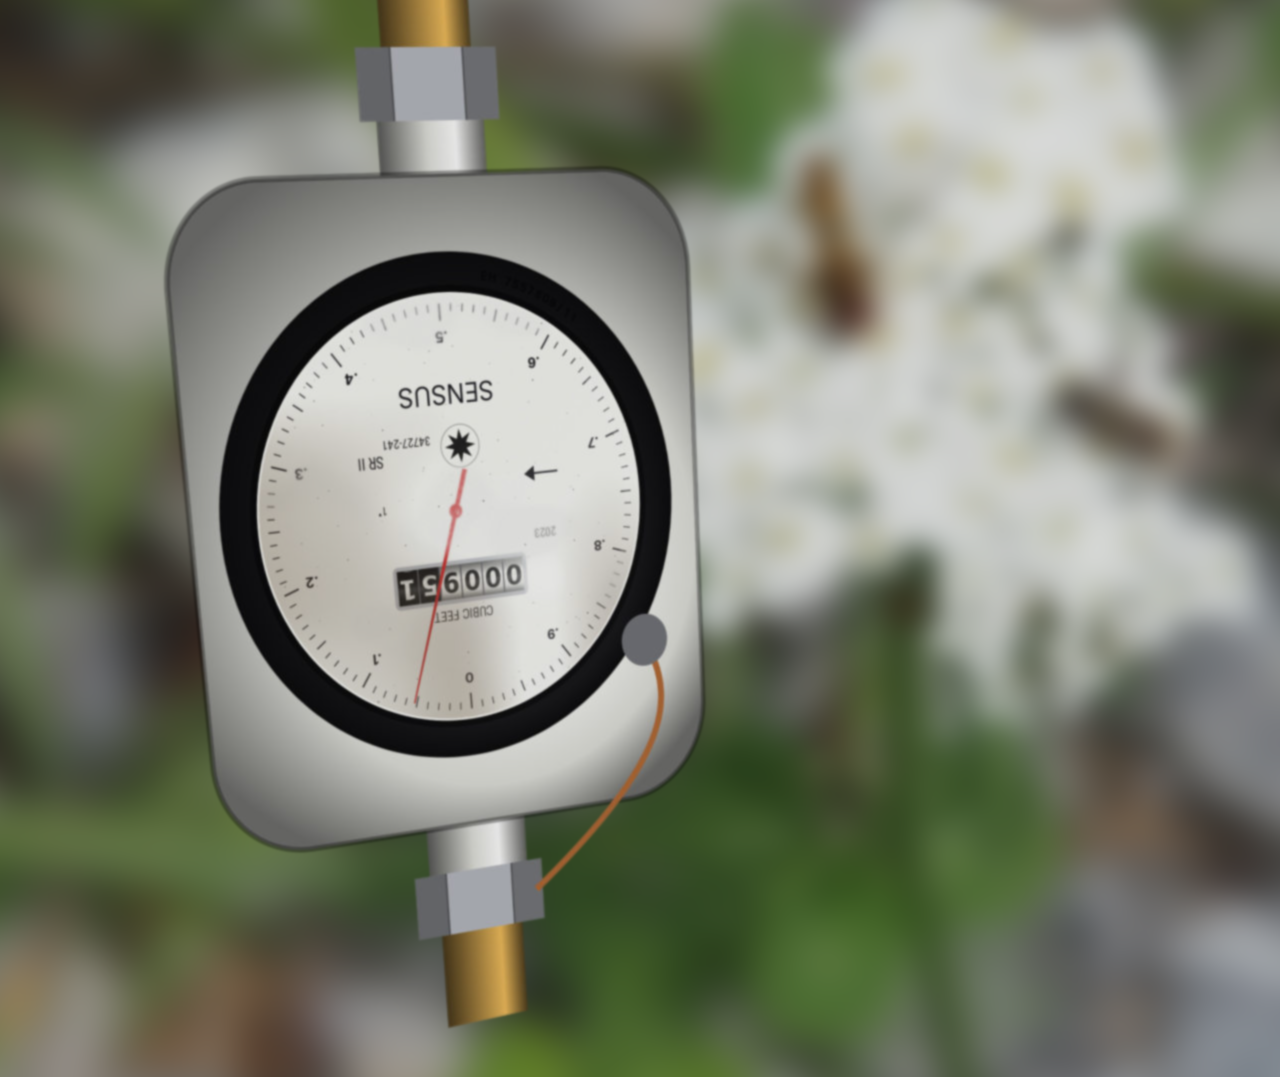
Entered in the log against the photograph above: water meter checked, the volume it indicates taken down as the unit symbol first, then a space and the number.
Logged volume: ft³ 951.05
